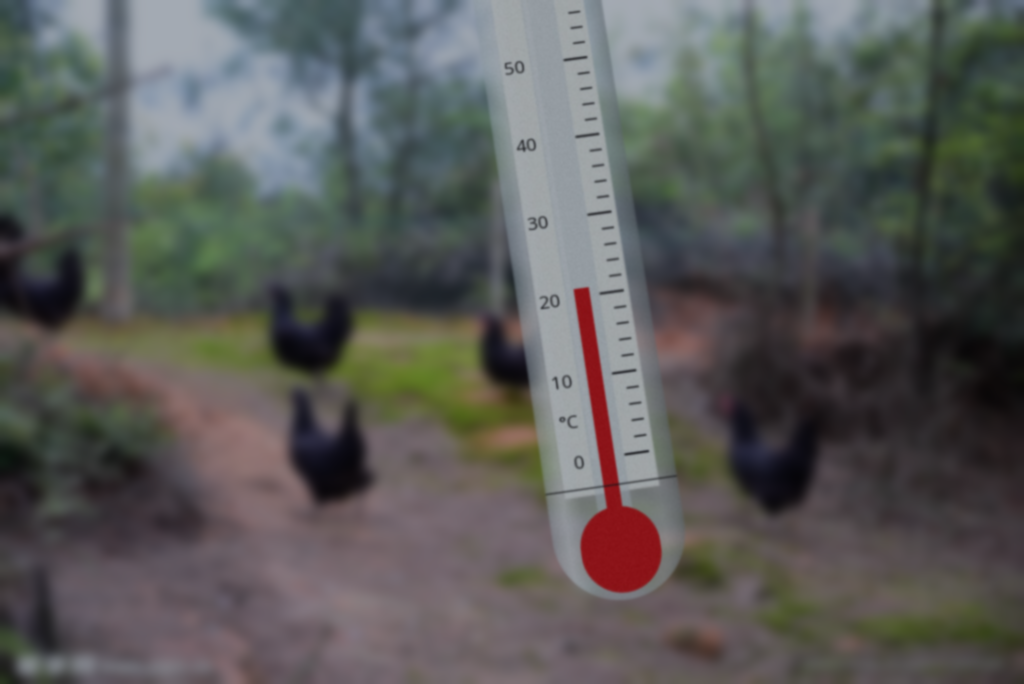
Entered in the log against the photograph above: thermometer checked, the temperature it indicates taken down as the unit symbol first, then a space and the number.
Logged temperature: °C 21
